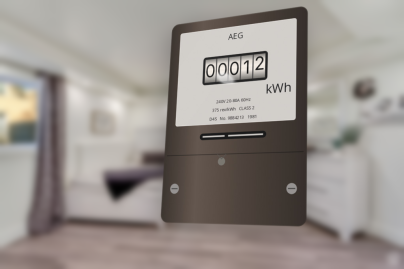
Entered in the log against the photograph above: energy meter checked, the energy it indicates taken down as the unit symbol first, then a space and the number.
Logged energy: kWh 12
